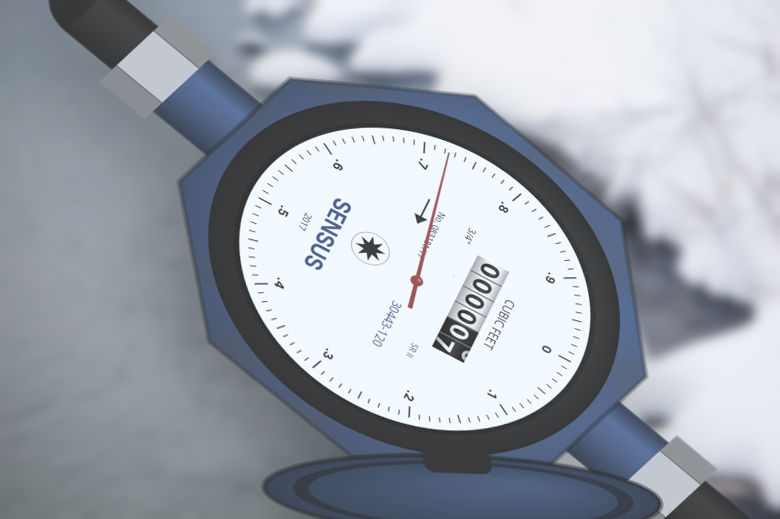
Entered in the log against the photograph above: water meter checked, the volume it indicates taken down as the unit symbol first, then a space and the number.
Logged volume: ft³ 6.72
